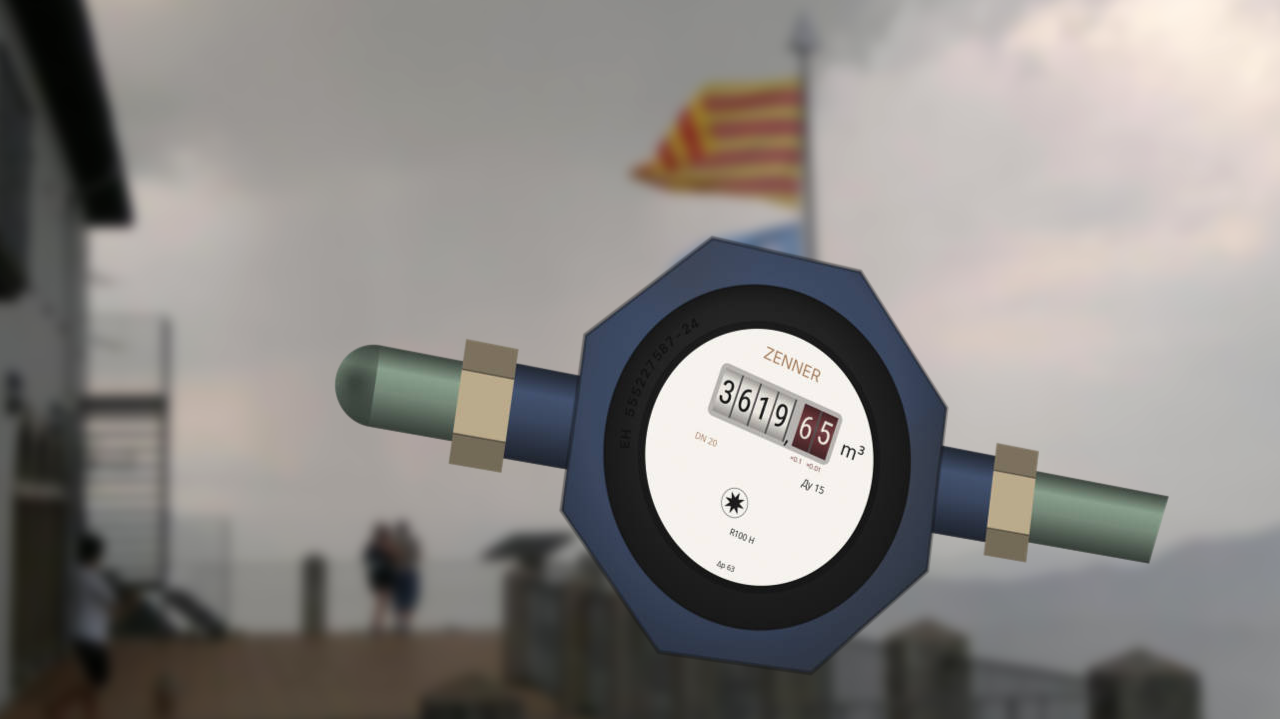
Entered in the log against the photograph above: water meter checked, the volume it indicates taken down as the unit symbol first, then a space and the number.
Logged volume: m³ 3619.65
